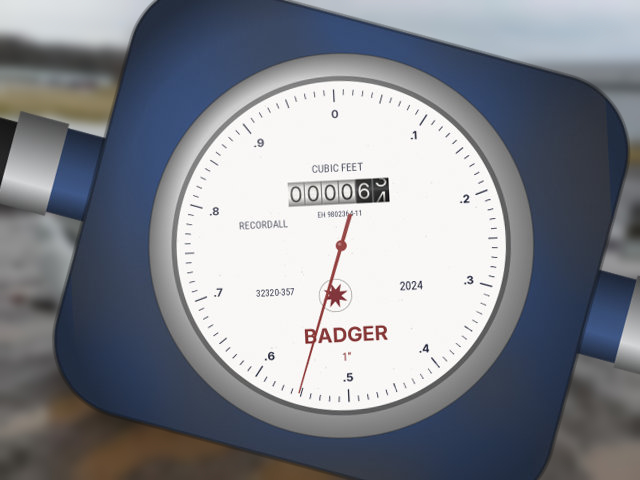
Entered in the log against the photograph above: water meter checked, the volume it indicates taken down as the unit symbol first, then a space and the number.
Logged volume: ft³ 63.55
